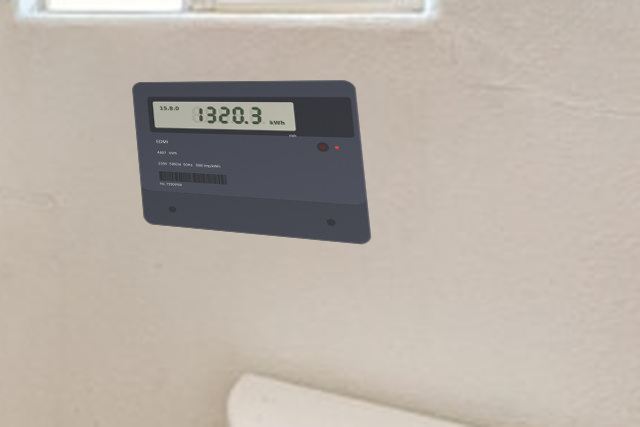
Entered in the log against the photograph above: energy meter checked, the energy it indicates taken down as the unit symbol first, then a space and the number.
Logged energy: kWh 1320.3
